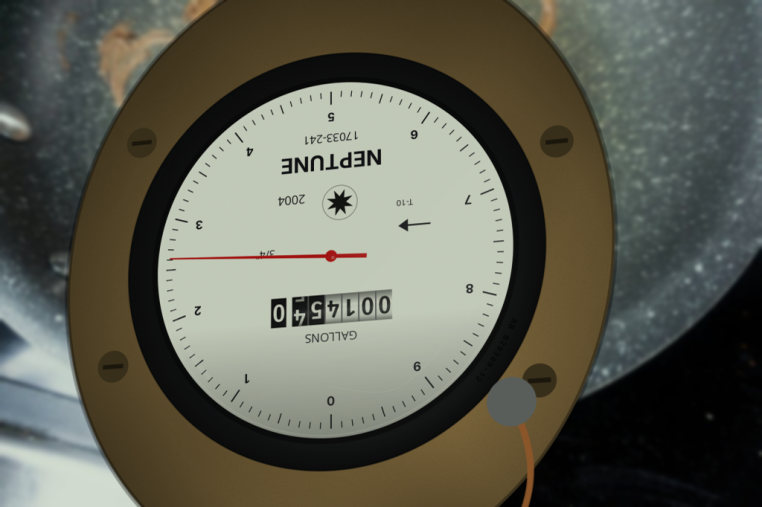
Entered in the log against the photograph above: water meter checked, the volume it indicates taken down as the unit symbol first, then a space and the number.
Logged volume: gal 14542.6
